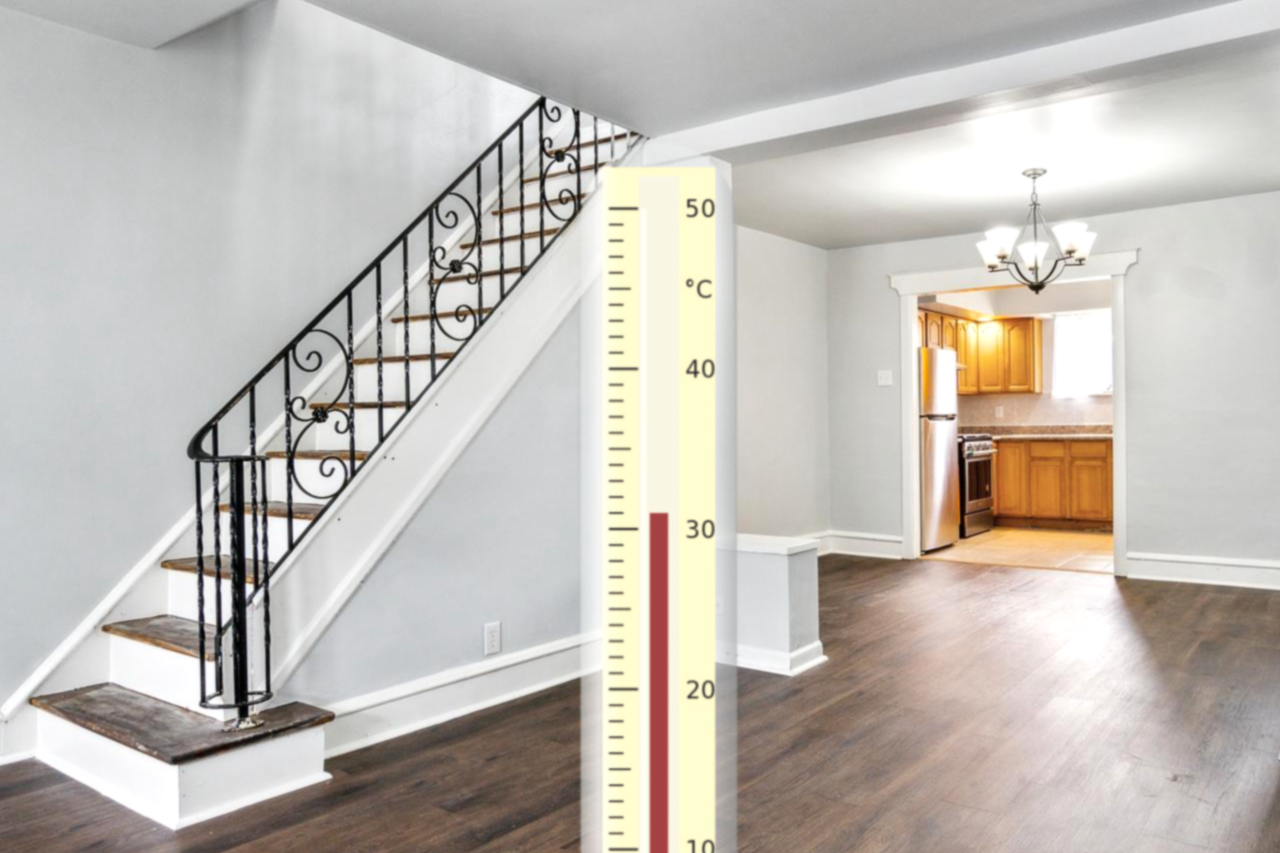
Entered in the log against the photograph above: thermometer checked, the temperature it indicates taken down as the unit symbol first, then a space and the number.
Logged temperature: °C 31
